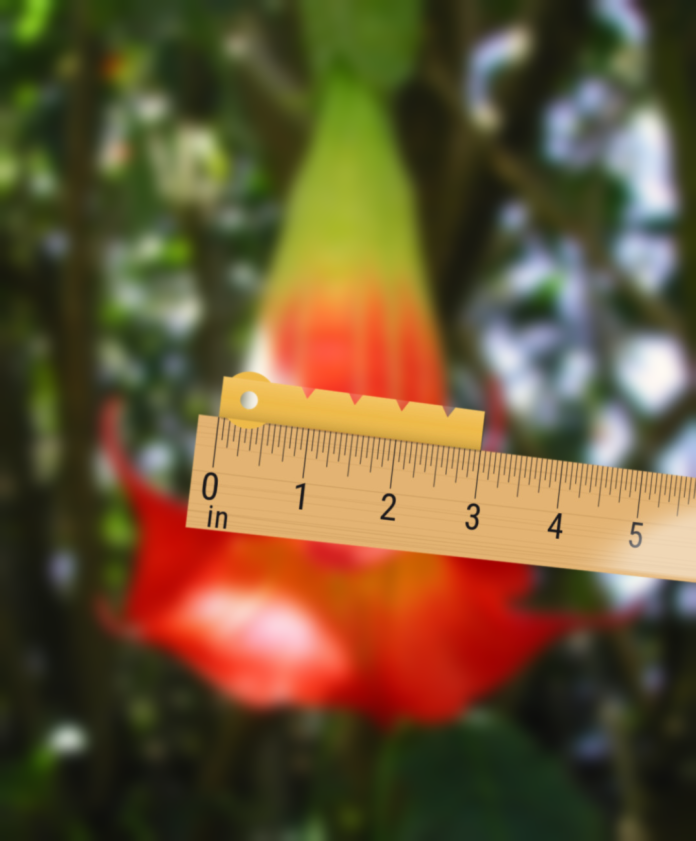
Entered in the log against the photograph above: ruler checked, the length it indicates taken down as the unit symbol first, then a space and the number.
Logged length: in 3
